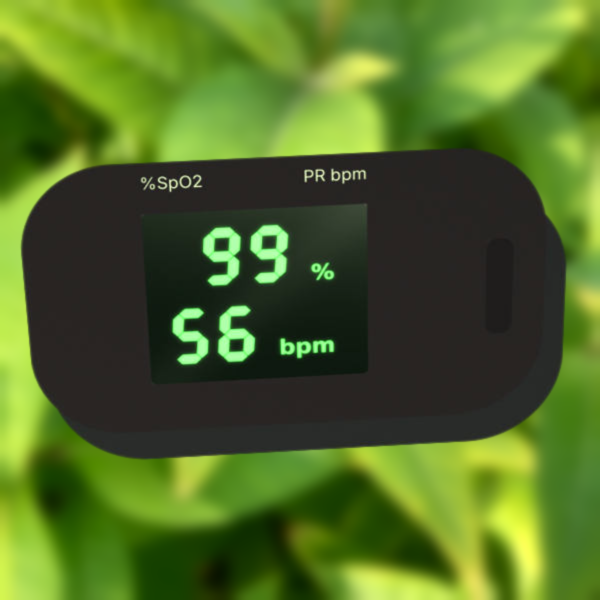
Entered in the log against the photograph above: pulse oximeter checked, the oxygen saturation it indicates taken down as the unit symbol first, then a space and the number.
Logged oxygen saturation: % 99
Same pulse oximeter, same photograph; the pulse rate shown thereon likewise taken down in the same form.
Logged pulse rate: bpm 56
